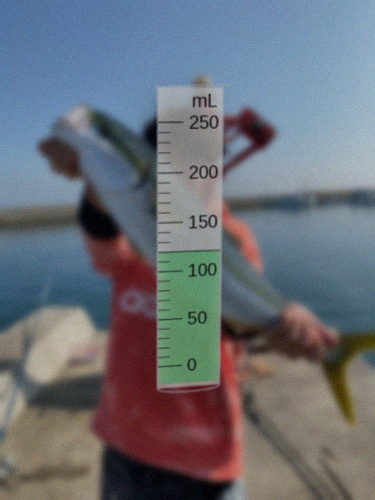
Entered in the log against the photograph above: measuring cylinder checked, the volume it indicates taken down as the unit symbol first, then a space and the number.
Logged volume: mL 120
